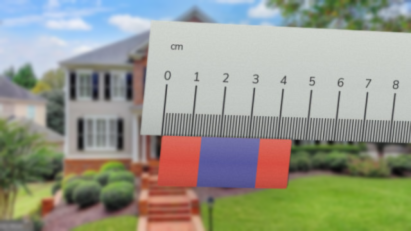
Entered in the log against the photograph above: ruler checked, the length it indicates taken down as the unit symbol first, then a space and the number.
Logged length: cm 4.5
